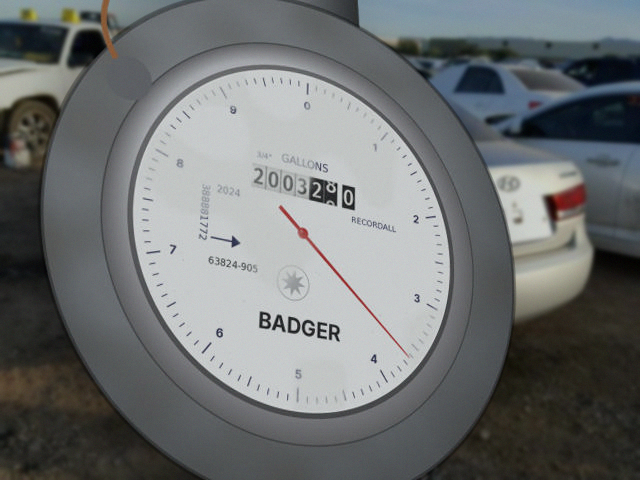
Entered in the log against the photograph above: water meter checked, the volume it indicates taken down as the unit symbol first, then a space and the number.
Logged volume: gal 2003283.6
